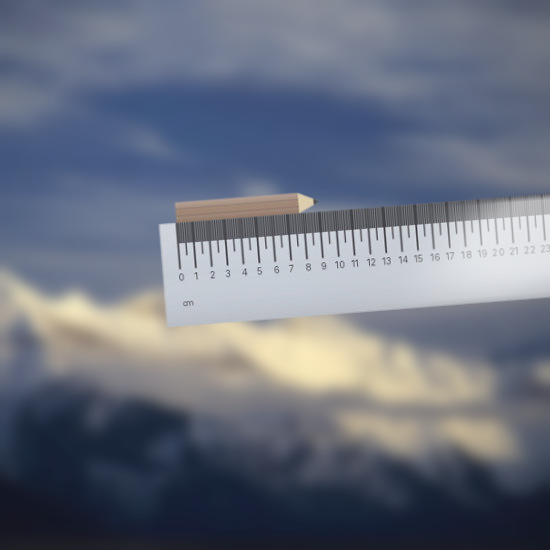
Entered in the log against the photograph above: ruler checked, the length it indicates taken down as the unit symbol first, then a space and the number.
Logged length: cm 9
